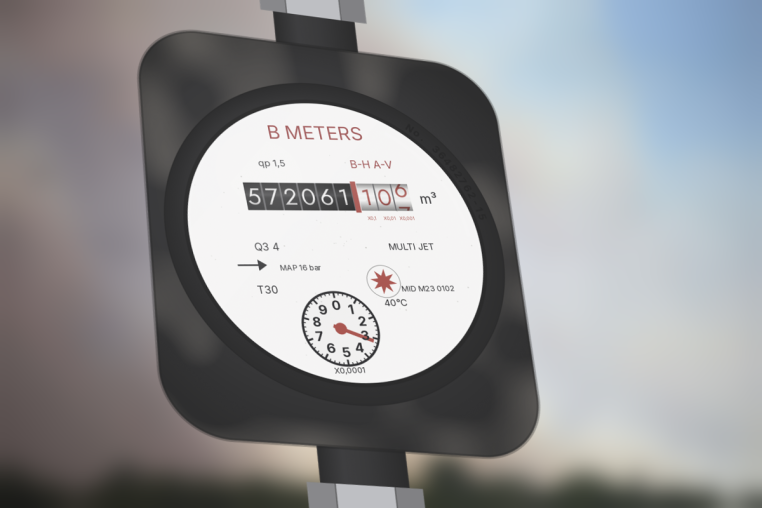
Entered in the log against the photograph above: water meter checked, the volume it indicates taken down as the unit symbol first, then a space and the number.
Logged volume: m³ 572061.1063
